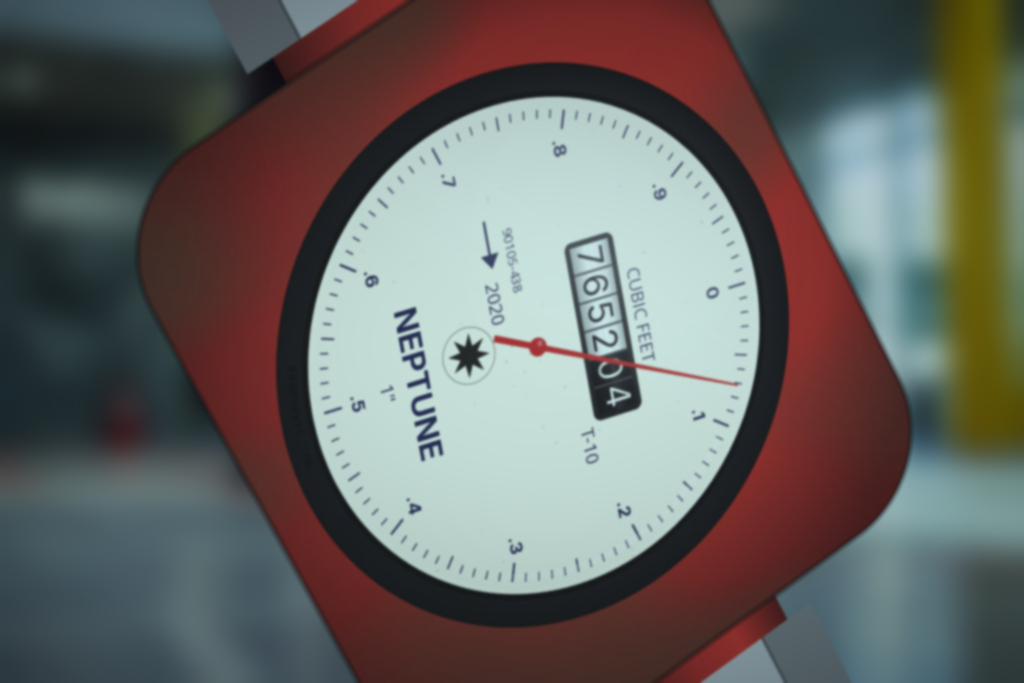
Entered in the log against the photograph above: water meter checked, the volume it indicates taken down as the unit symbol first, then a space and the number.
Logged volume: ft³ 765204.07
